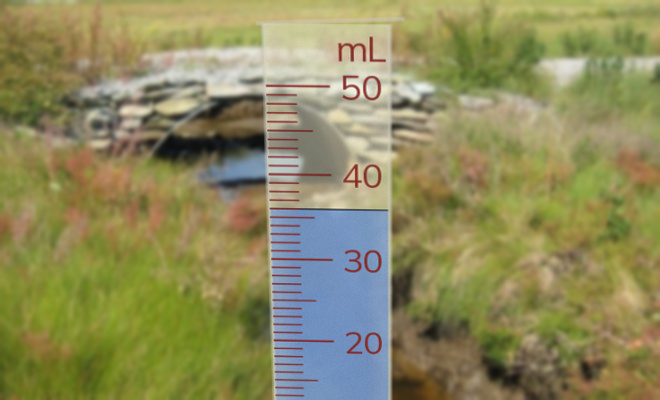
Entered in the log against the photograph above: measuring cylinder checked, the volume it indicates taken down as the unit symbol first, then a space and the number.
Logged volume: mL 36
